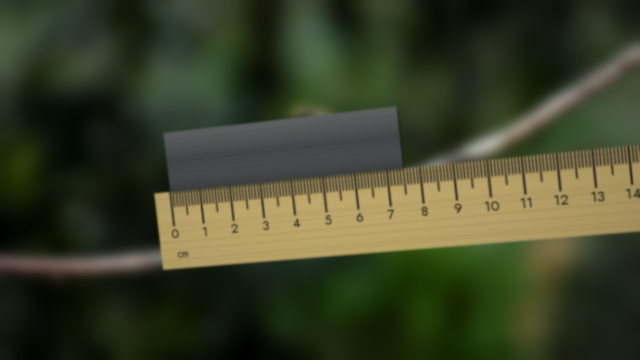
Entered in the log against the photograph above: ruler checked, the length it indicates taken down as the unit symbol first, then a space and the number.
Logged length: cm 7.5
